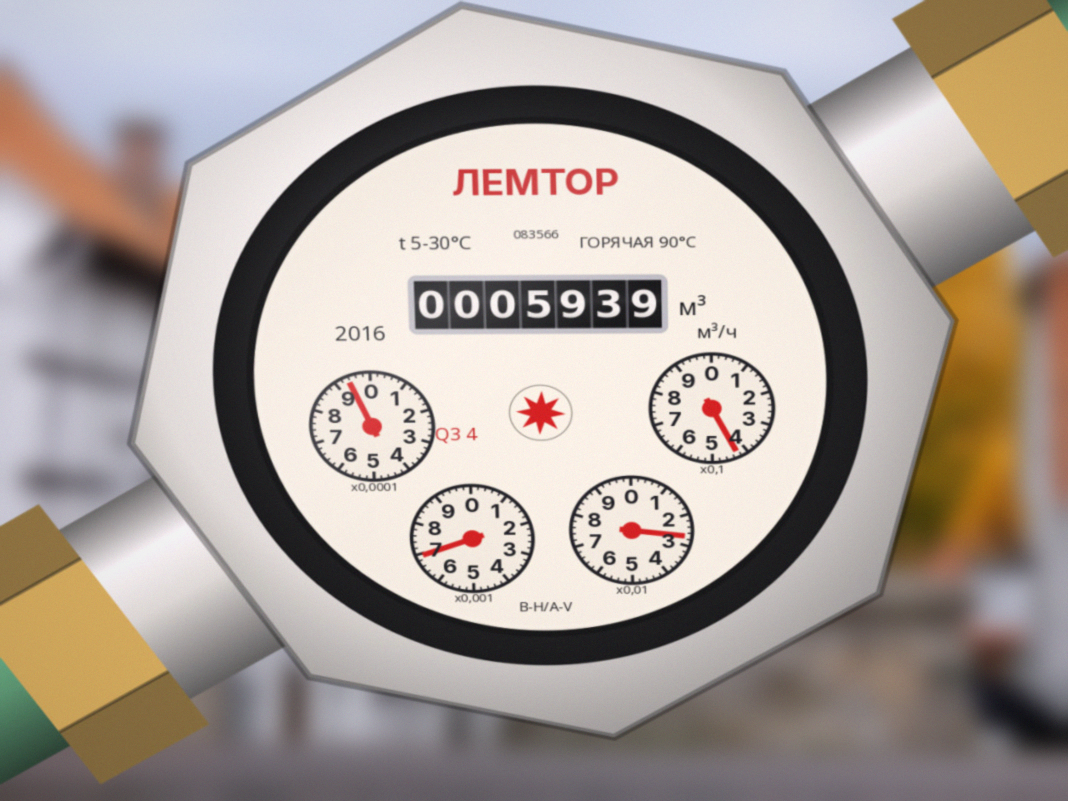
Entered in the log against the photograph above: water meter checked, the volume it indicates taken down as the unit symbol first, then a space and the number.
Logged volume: m³ 5939.4269
